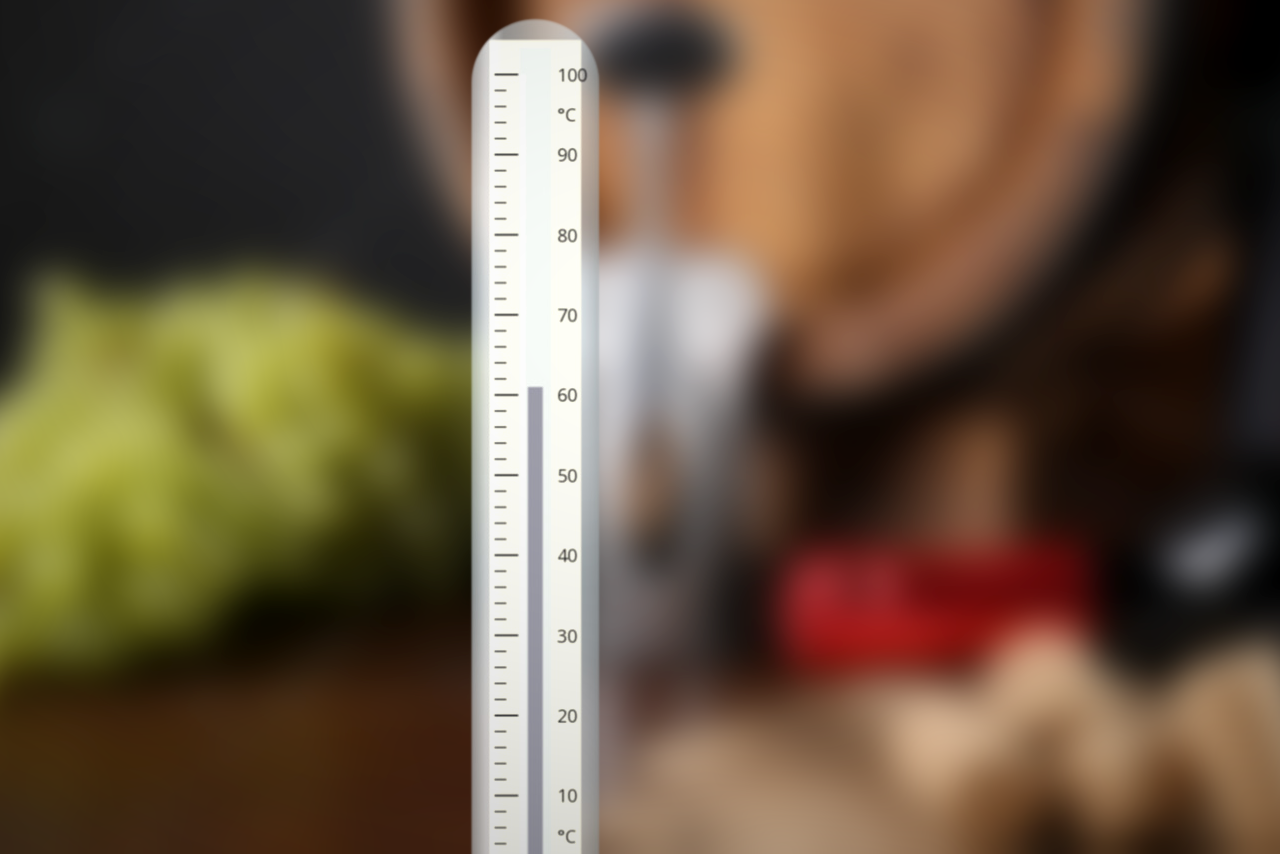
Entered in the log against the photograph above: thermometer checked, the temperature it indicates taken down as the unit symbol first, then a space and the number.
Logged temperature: °C 61
